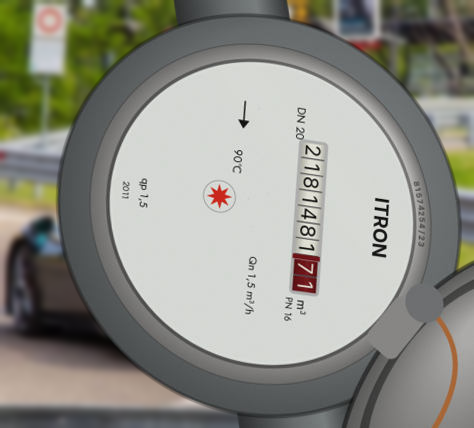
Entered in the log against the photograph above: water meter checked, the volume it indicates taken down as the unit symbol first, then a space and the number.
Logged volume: m³ 2181481.71
